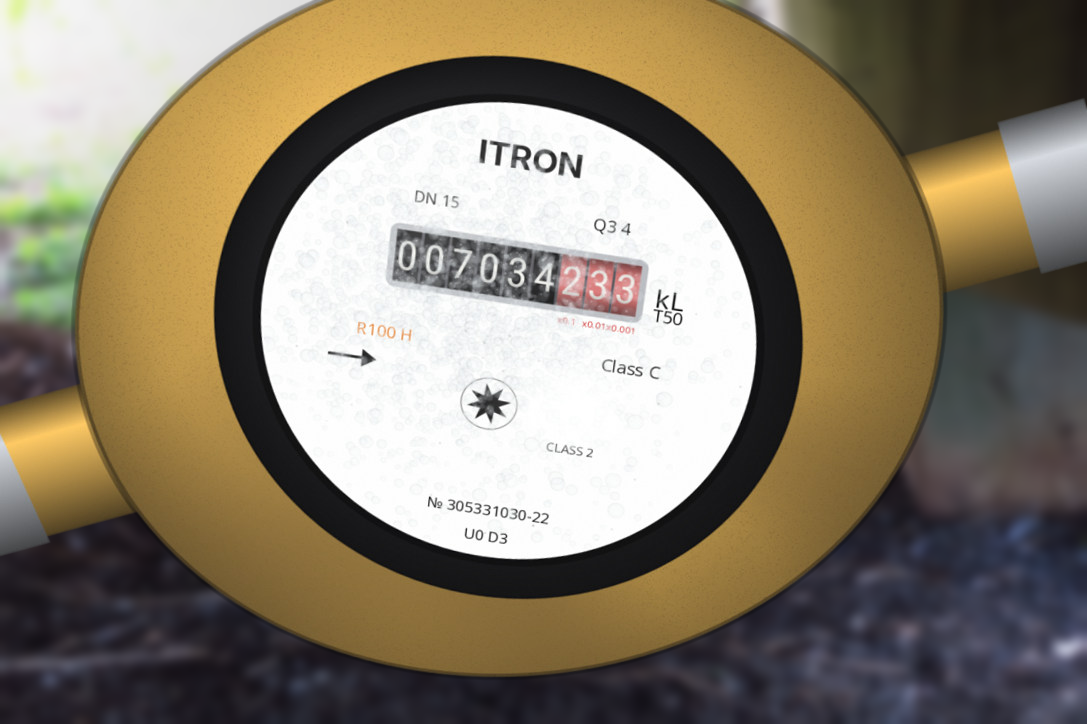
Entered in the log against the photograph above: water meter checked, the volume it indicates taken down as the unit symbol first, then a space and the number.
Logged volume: kL 7034.233
